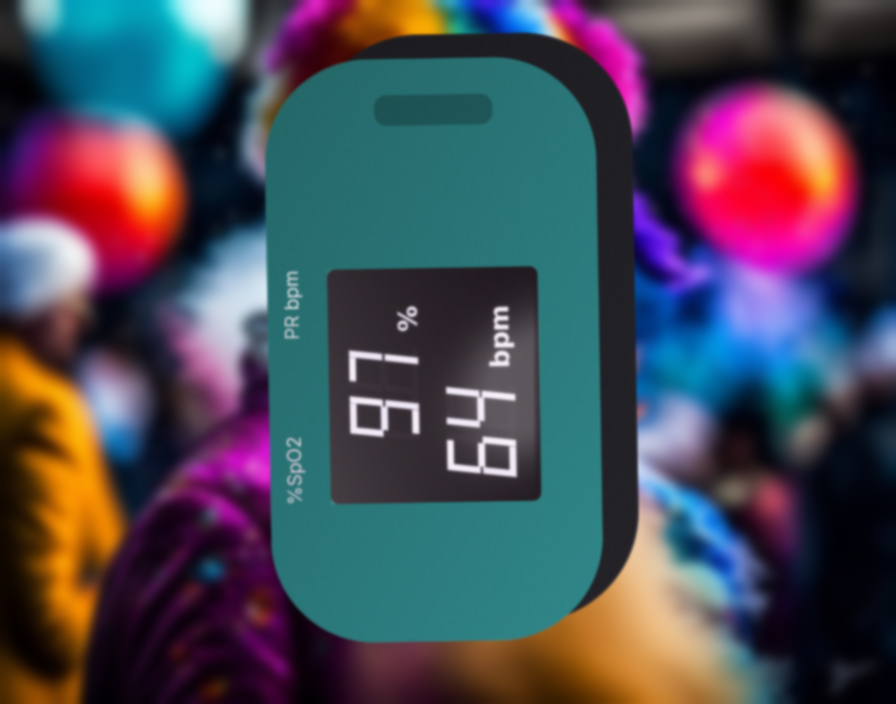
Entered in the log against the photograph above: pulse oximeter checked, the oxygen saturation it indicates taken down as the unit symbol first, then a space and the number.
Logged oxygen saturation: % 97
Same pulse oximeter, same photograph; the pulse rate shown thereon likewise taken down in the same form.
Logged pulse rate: bpm 64
